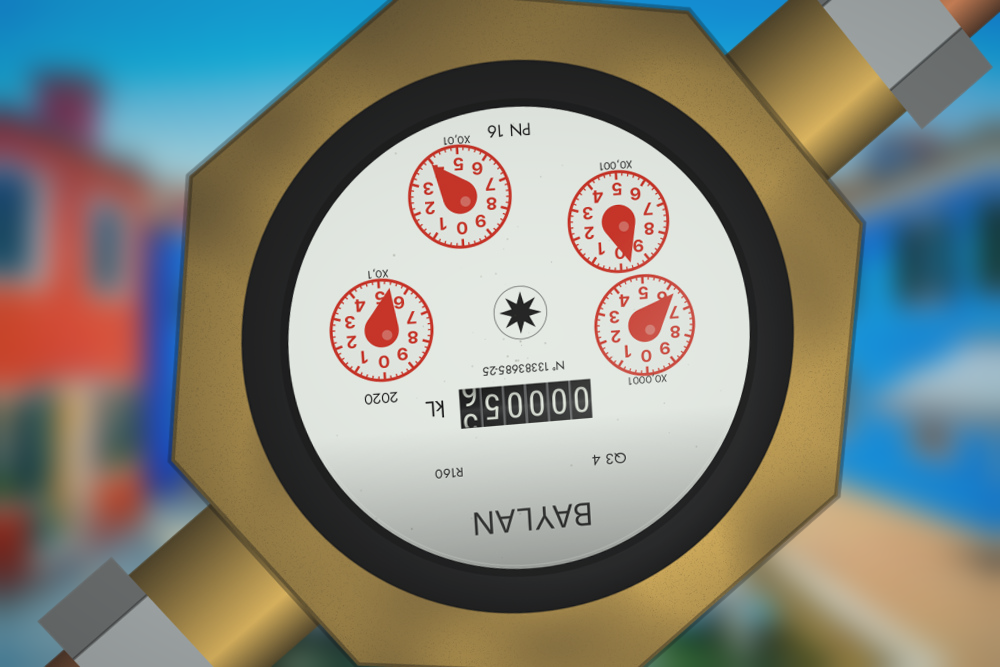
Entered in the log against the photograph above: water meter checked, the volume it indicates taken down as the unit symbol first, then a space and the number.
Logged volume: kL 55.5396
